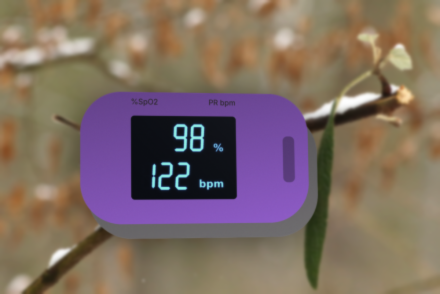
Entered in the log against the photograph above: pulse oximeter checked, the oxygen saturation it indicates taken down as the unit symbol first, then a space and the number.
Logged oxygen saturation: % 98
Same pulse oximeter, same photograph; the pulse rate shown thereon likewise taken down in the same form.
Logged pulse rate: bpm 122
